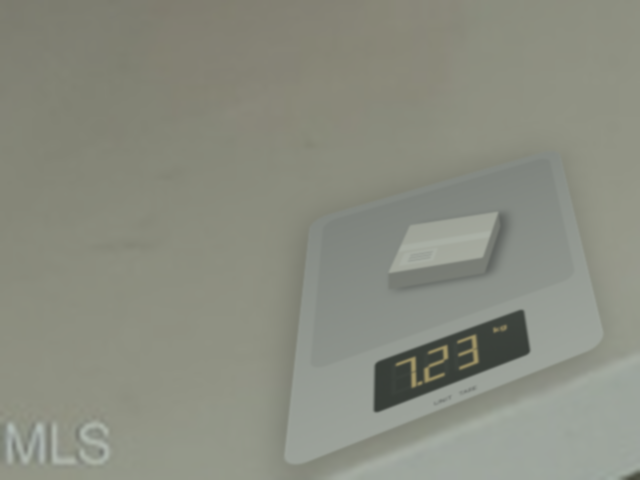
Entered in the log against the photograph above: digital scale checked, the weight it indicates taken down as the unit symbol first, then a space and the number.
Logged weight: kg 7.23
